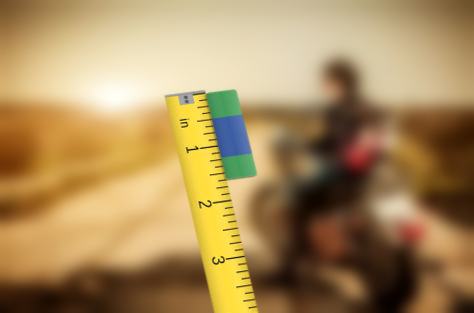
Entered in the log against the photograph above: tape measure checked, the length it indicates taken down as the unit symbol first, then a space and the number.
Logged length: in 1.625
